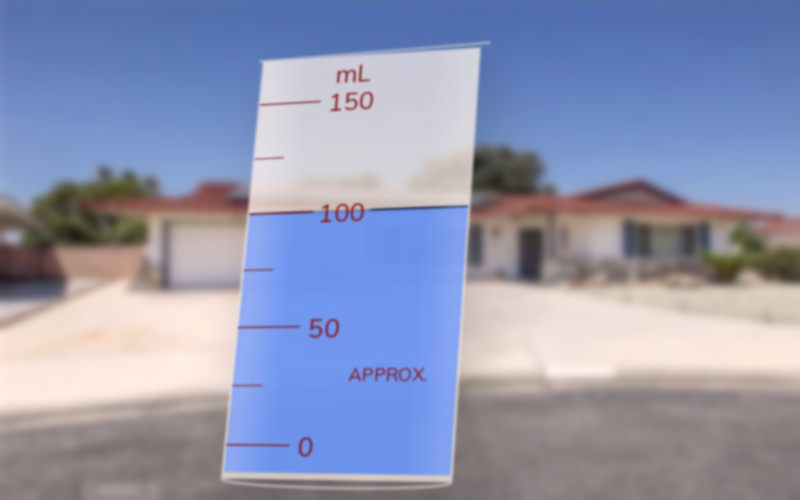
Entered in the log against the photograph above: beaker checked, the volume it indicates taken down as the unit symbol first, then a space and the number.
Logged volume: mL 100
